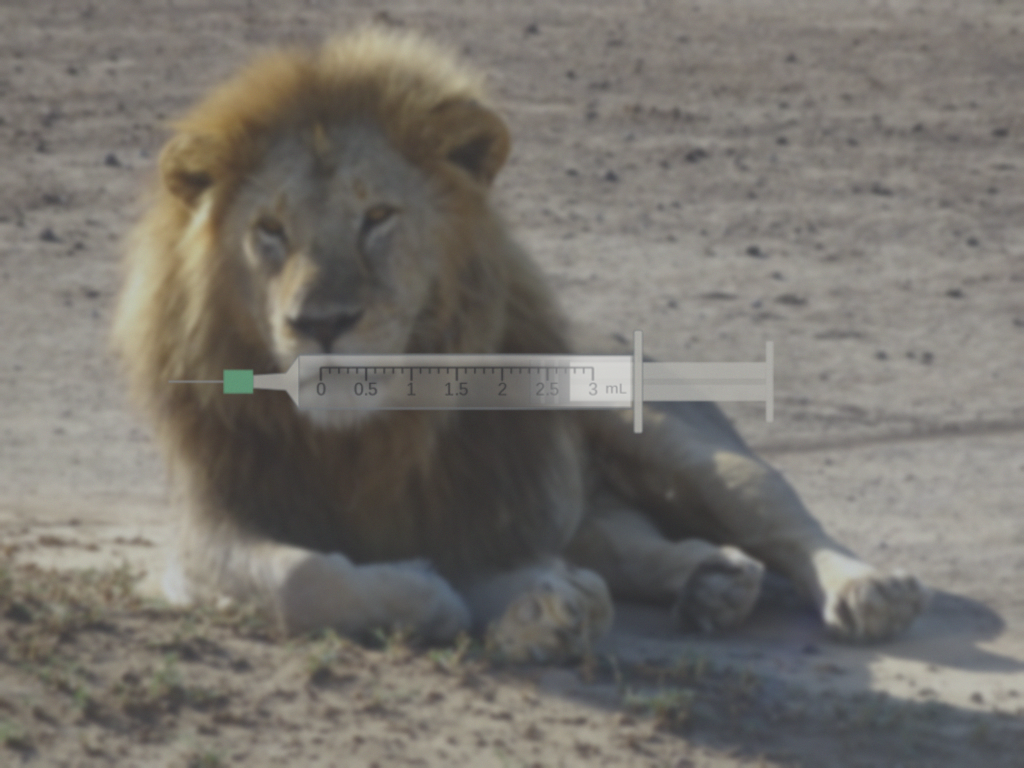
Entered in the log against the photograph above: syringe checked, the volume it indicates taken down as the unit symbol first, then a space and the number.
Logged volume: mL 2.3
